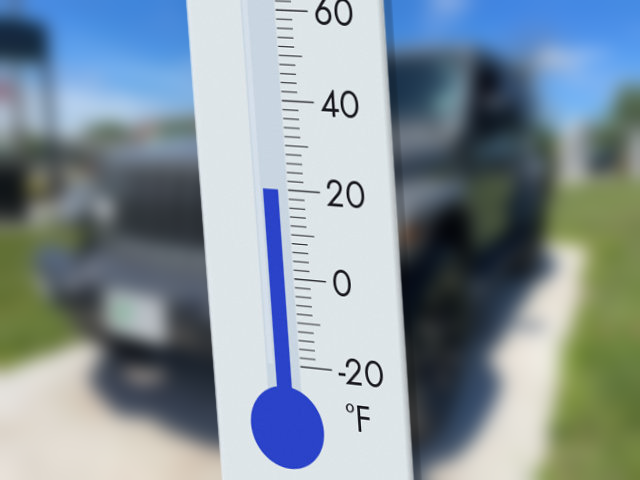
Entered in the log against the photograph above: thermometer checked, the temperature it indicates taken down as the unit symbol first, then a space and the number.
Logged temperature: °F 20
